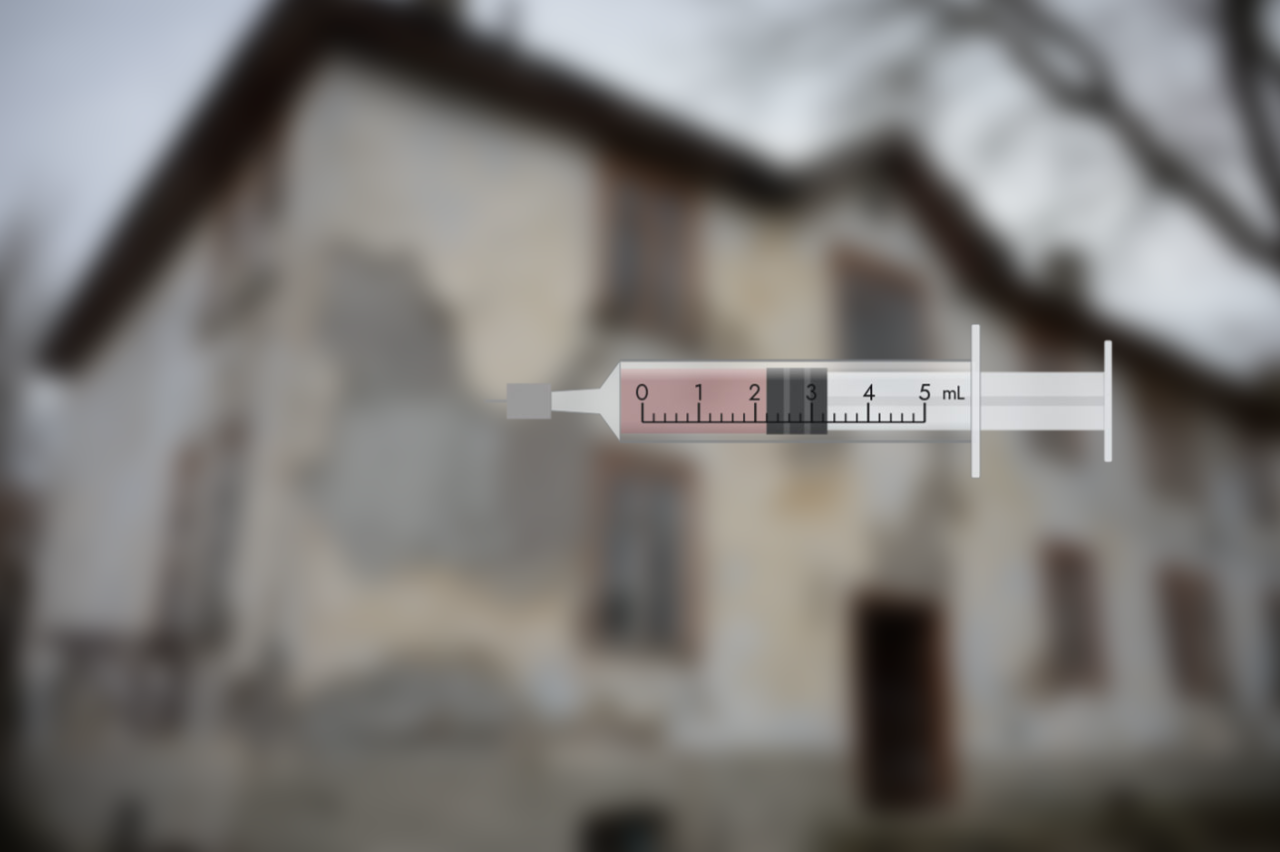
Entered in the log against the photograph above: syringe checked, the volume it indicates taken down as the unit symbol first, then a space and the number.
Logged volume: mL 2.2
